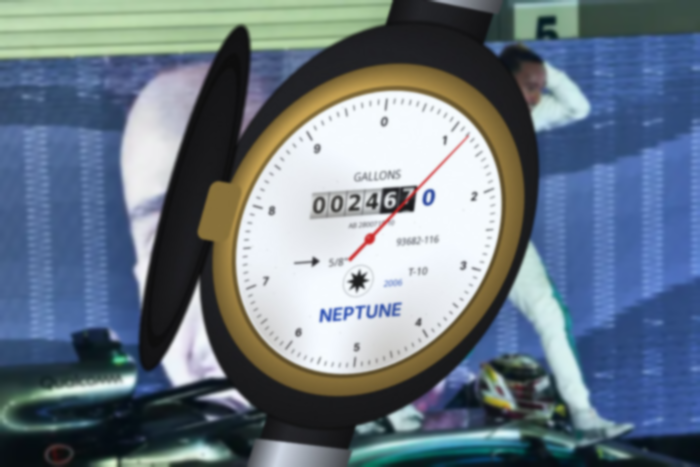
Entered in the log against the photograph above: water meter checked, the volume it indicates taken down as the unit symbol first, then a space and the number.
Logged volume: gal 24671.2
